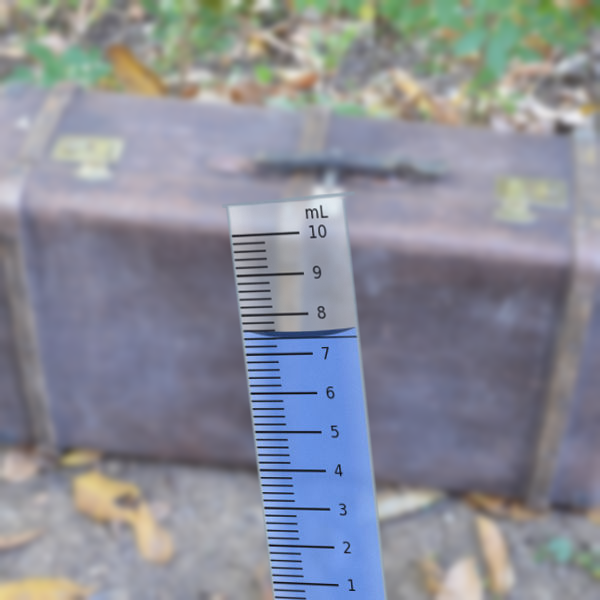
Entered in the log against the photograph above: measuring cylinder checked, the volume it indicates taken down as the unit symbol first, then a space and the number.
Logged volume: mL 7.4
